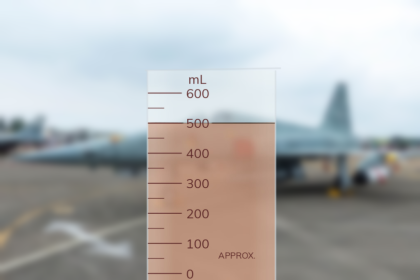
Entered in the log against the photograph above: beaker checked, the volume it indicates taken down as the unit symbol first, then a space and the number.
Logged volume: mL 500
